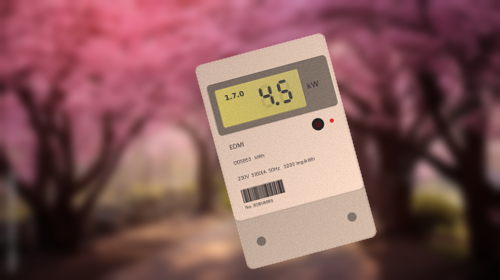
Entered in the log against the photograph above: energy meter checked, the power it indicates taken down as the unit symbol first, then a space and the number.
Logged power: kW 4.5
